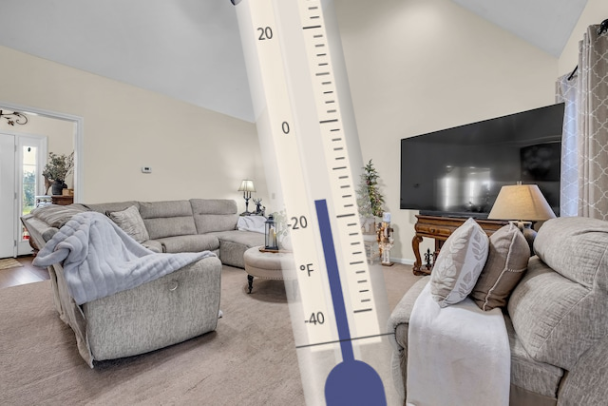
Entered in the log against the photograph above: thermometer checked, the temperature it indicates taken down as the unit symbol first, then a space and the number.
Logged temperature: °F -16
